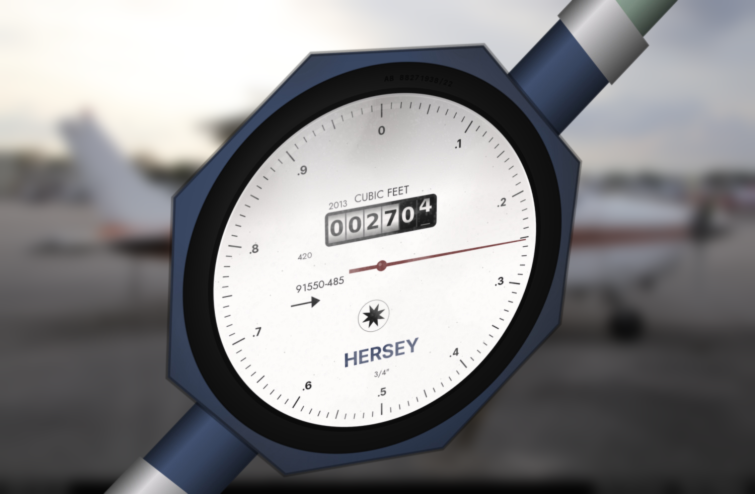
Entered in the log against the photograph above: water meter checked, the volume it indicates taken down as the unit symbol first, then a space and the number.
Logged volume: ft³ 2704.25
